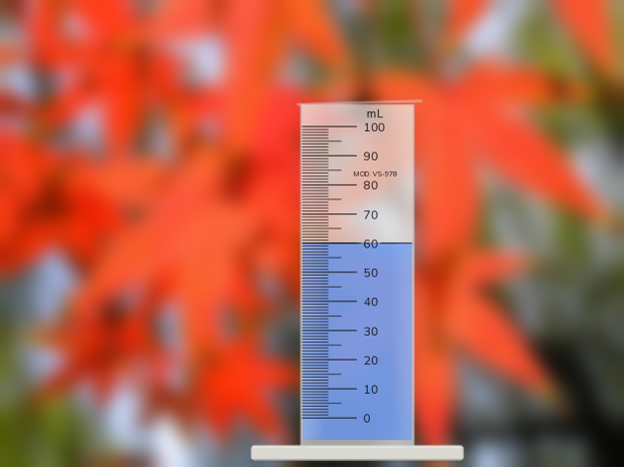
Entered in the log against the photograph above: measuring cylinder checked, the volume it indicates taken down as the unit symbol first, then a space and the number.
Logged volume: mL 60
